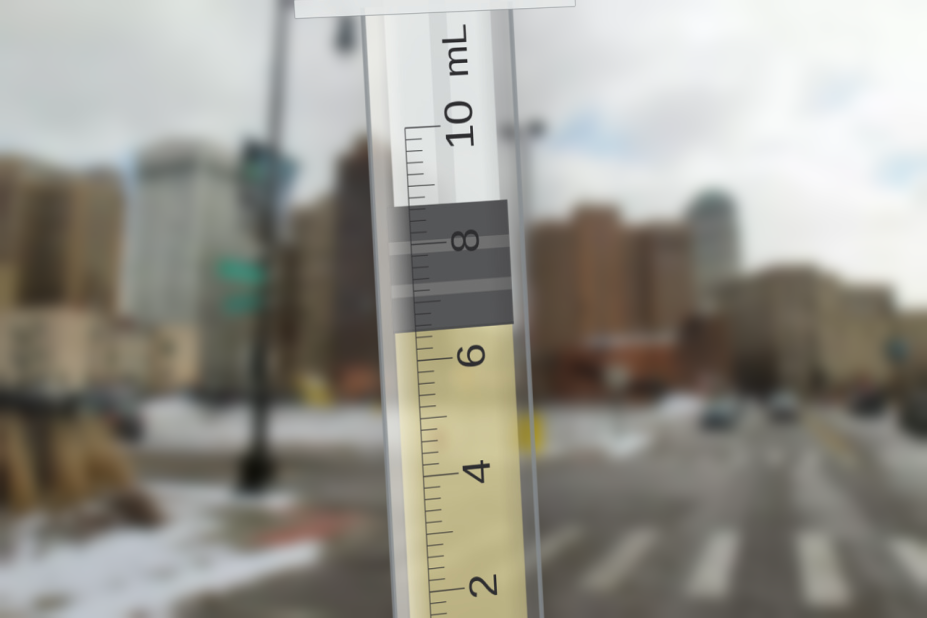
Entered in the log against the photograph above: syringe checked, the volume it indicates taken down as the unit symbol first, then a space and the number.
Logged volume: mL 6.5
